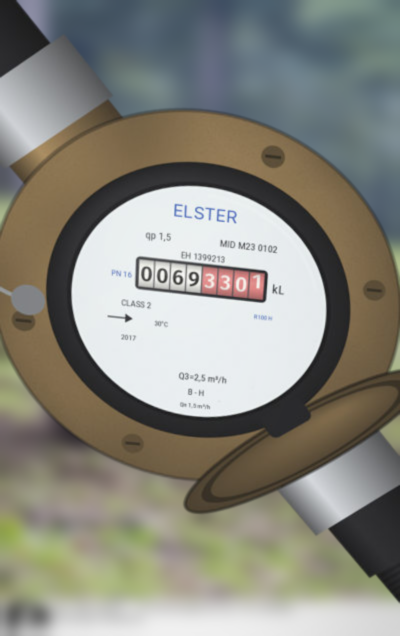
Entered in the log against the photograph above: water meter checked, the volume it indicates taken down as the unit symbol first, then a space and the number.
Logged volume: kL 69.3301
